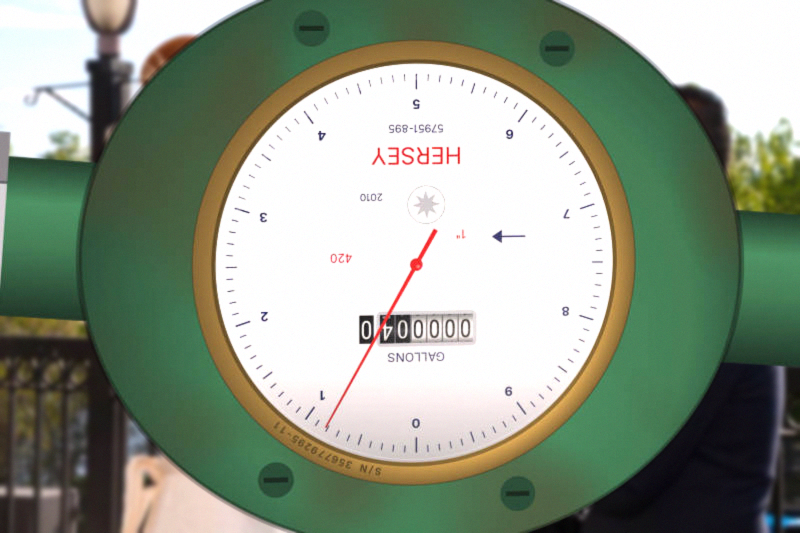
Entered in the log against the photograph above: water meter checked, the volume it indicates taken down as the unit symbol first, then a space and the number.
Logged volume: gal 40.8
